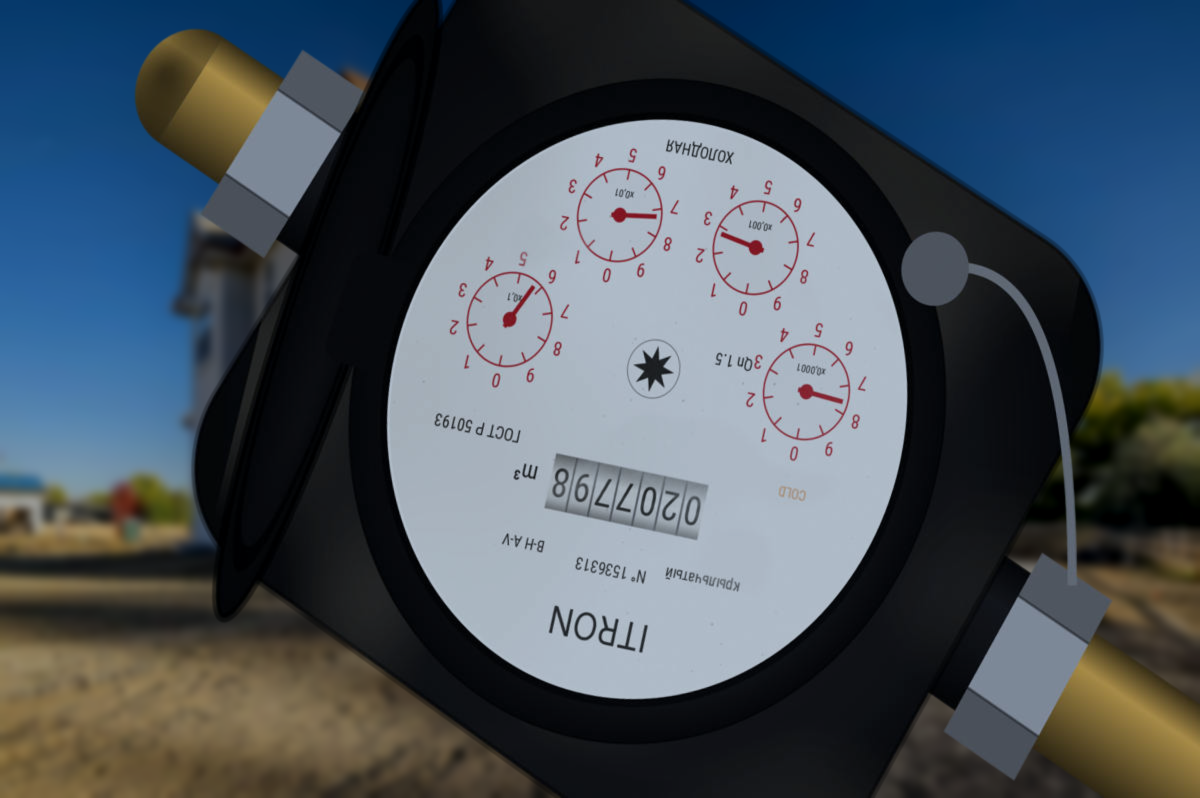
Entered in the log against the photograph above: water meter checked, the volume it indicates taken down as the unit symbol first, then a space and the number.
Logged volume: m³ 207798.5727
